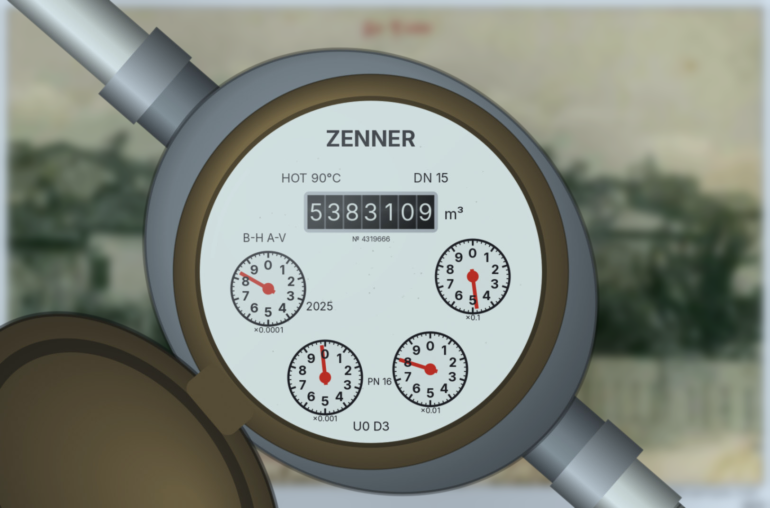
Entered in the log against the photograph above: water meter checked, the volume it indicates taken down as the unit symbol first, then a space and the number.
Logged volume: m³ 5383109.4798
